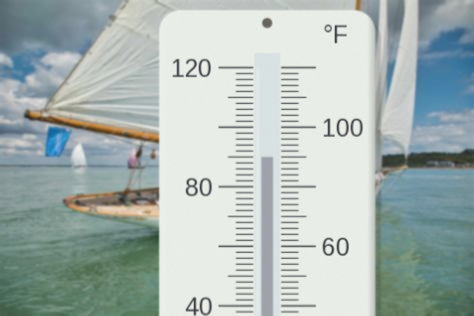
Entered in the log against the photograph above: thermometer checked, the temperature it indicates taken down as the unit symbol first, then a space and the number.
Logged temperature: °F 90
